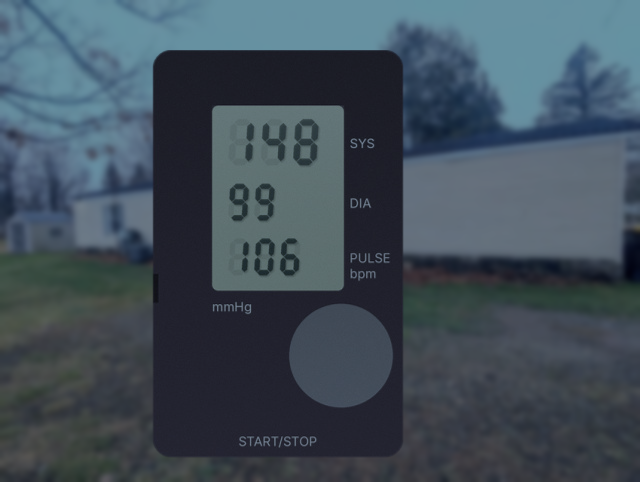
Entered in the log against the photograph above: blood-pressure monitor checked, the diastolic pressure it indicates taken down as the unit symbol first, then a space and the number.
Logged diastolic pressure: mmHg 99
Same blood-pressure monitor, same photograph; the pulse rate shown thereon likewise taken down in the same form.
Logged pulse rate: bpm 106
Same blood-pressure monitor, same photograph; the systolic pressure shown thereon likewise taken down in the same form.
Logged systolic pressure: mmHg 148
